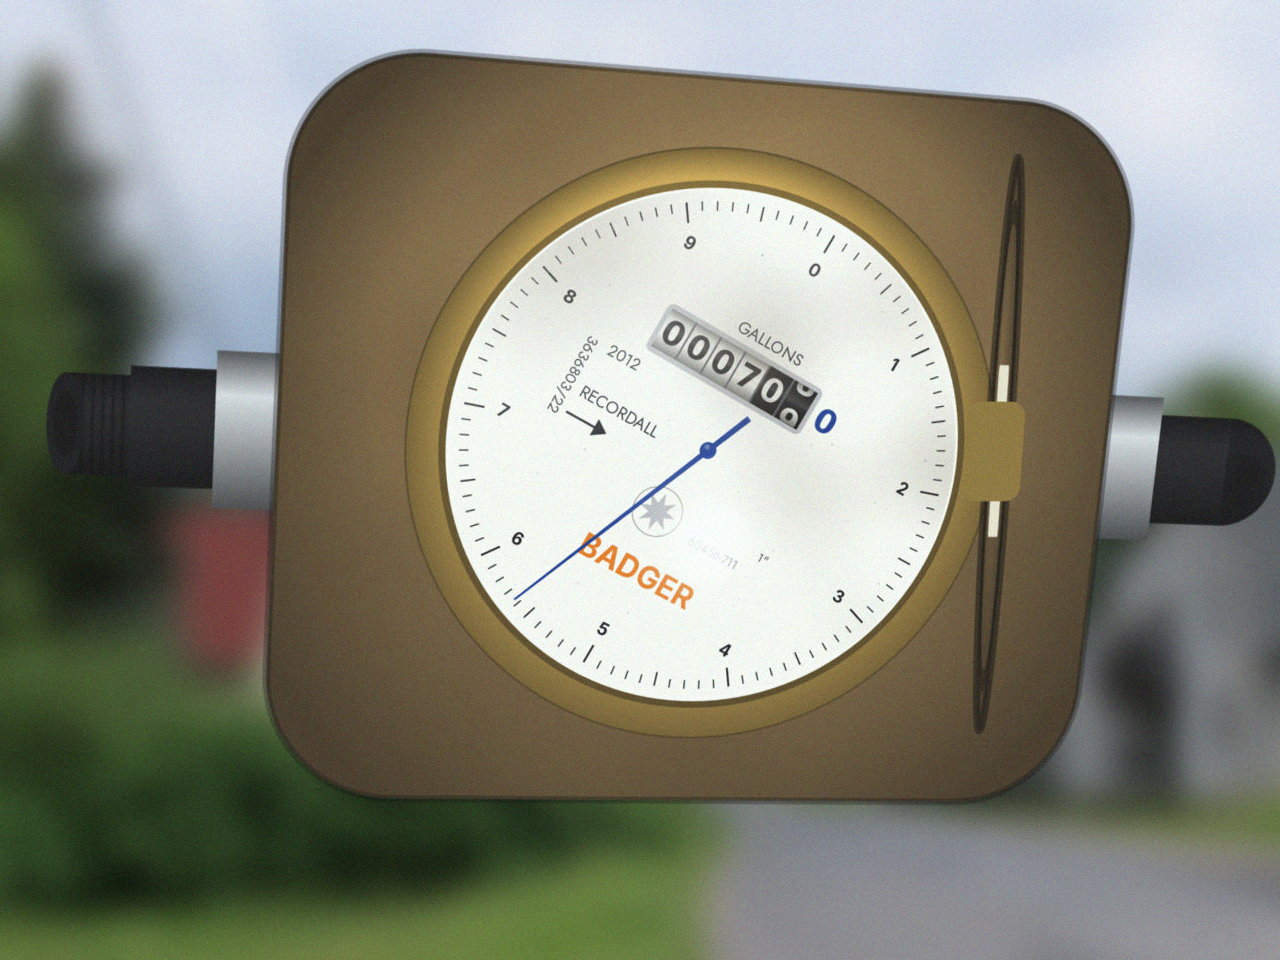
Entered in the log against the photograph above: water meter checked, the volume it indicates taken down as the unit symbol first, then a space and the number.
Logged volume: gal 7085.6
